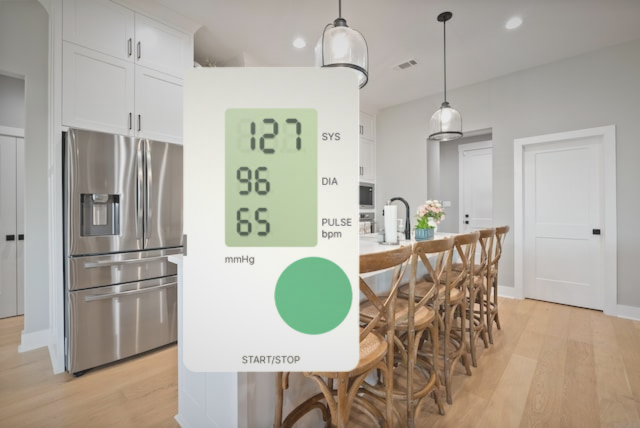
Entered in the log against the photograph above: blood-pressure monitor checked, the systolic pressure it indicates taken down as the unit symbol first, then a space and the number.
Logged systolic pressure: mmHg 127
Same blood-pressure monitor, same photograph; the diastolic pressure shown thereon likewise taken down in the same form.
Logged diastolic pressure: mmHg 96
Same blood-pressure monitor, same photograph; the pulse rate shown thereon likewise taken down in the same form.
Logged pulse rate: bpm 65
